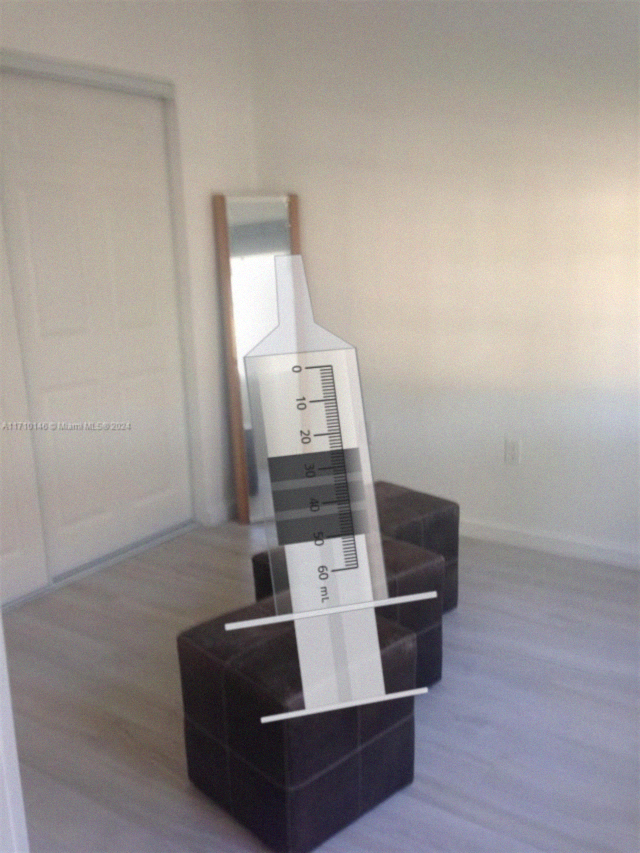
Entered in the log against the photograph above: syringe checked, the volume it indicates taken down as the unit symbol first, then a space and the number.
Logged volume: mL 25
